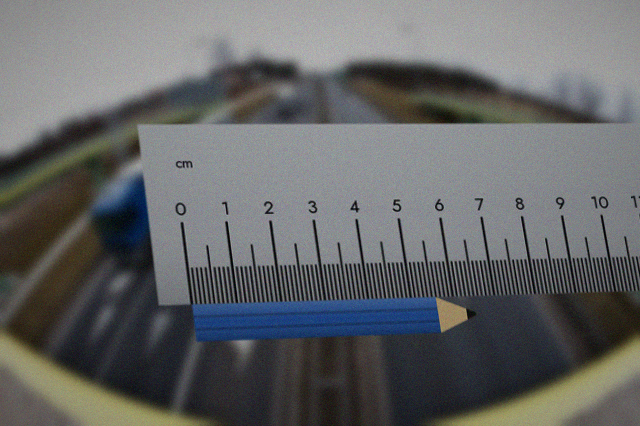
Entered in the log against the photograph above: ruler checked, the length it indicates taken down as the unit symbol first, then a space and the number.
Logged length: cm 6.5
